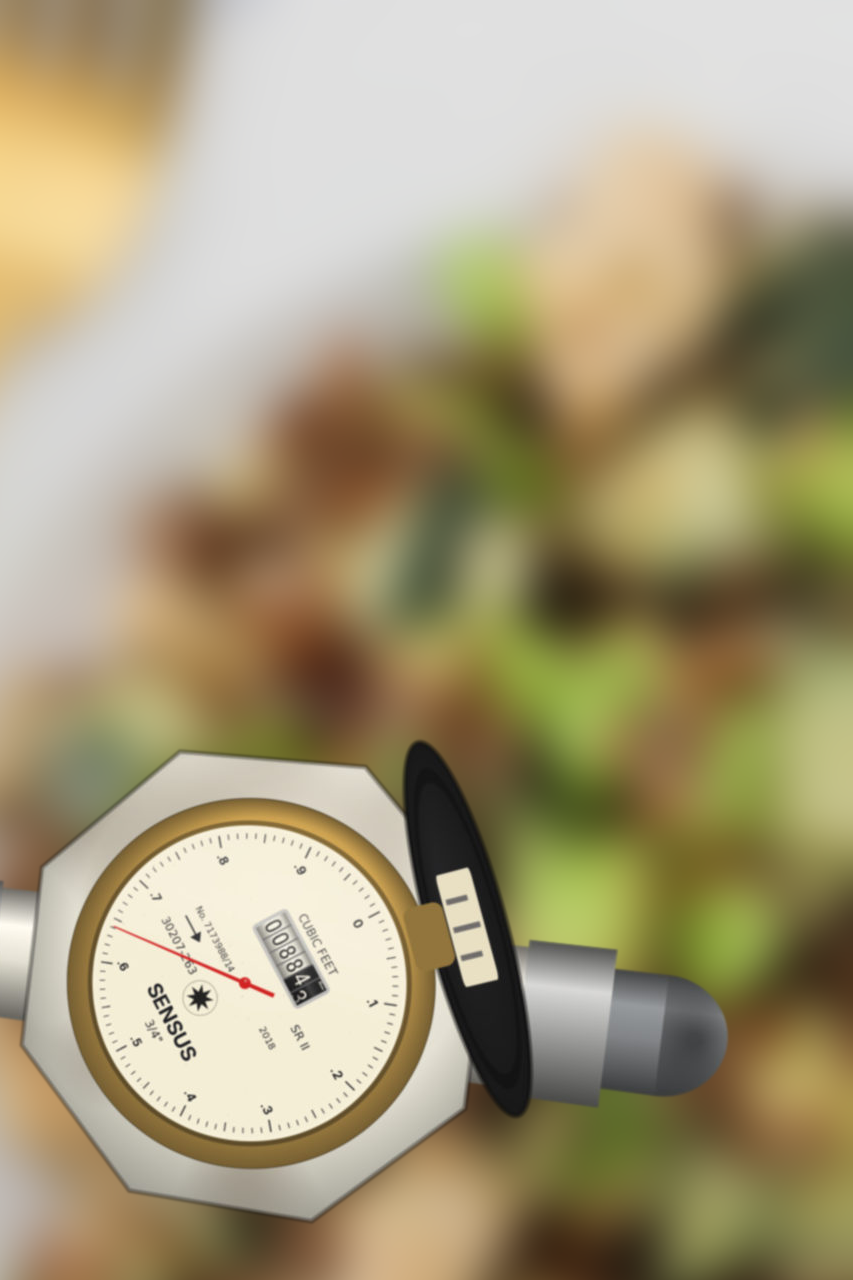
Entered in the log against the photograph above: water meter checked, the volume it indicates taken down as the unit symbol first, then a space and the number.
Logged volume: ft³ 8842.64
